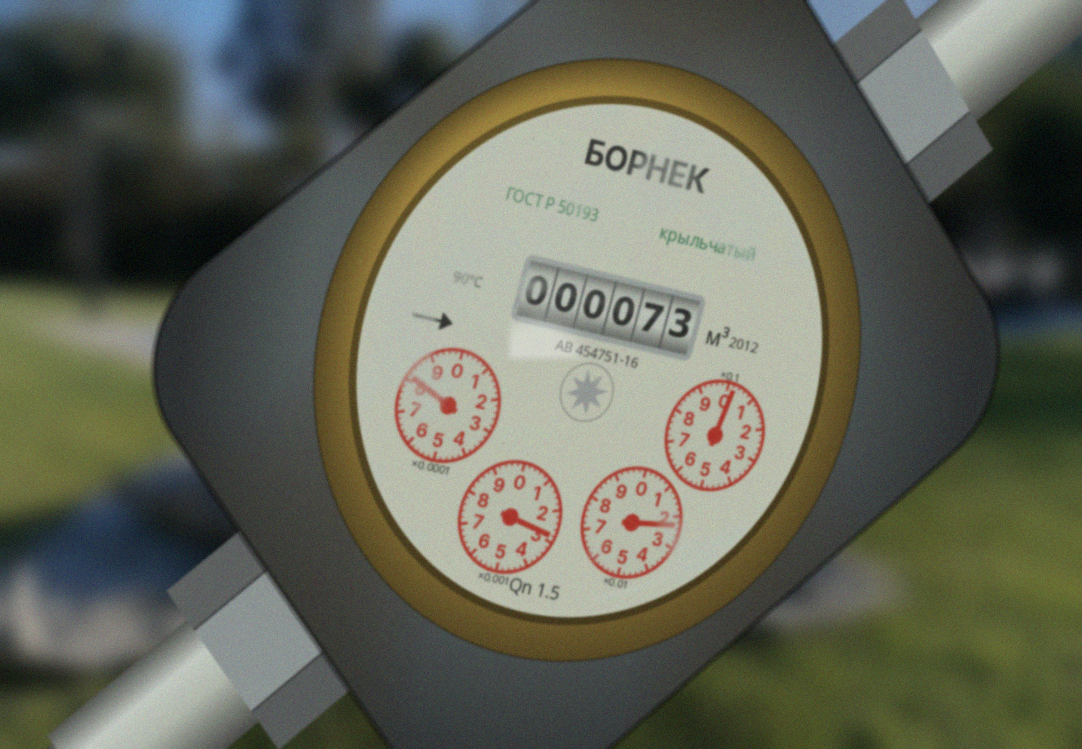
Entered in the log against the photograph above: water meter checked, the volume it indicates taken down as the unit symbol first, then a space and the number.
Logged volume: m³ 73.0228
